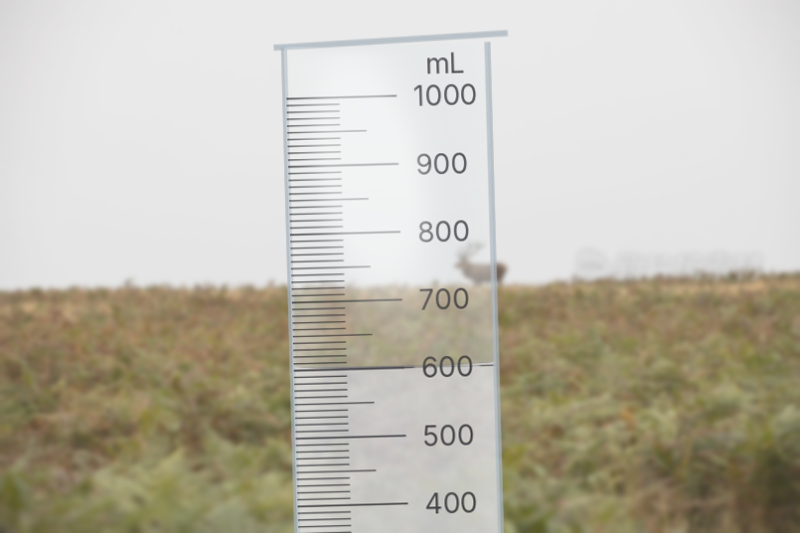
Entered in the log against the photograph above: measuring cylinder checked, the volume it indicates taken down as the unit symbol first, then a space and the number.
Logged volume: mL 600
